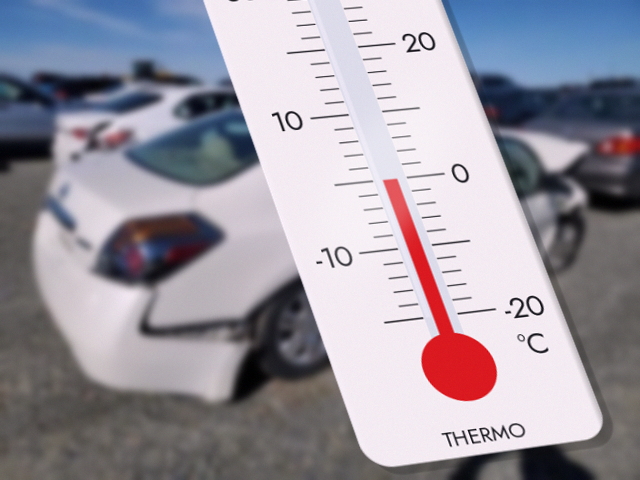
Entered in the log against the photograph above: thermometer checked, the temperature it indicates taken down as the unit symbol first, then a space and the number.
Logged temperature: °C 0
